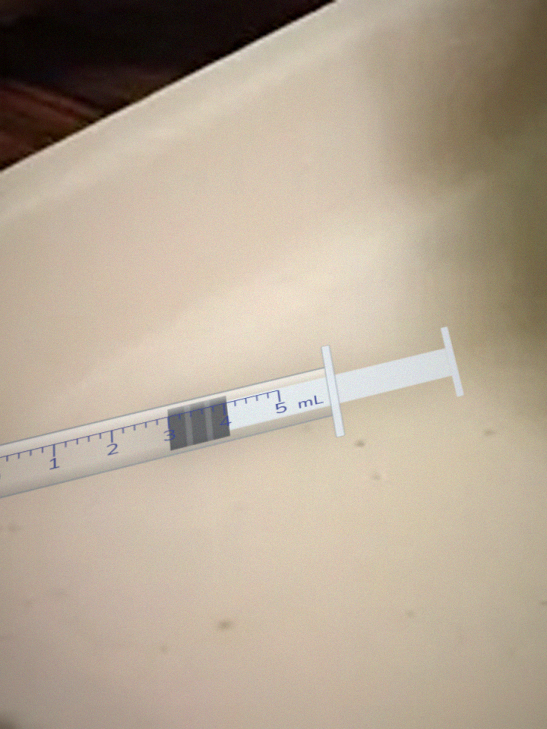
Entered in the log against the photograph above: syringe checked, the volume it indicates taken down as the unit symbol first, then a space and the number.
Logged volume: mL 3
